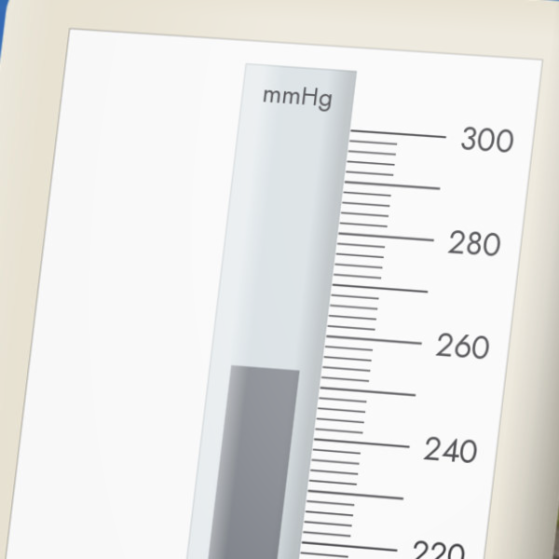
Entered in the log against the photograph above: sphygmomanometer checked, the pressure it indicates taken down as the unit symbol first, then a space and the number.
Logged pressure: mmHg 253
